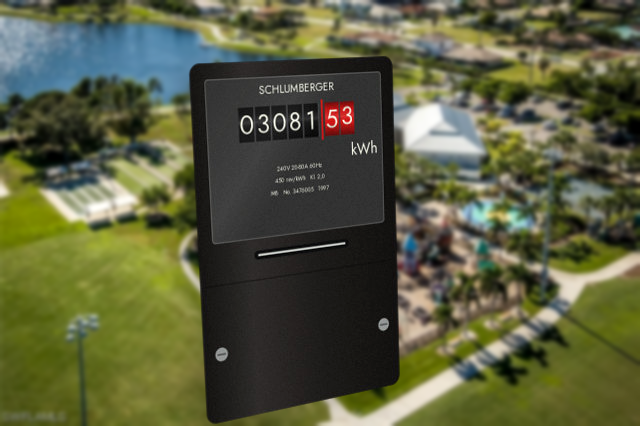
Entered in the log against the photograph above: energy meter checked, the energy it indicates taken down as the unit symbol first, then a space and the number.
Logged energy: kWh 3081.53
